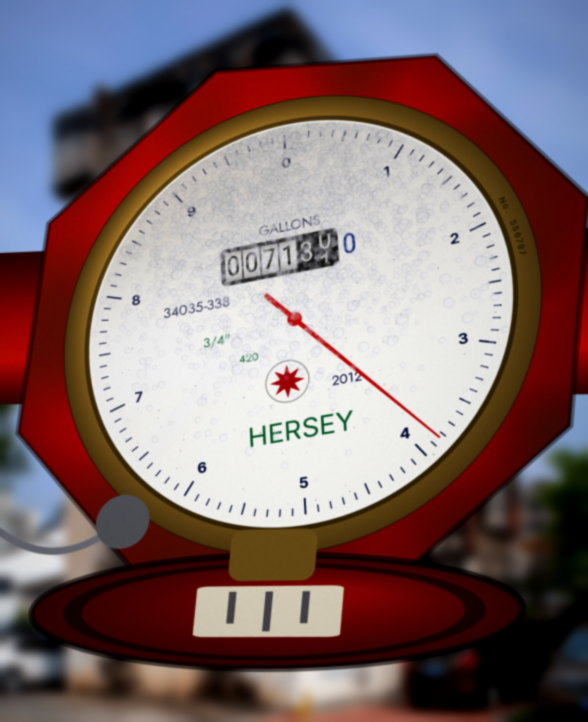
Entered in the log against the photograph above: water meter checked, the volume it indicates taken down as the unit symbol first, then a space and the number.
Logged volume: gal 71303.8
